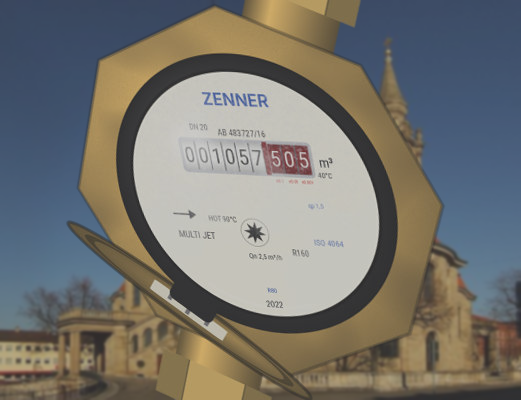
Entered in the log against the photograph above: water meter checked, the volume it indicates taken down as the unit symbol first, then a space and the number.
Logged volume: m³ 1057.505
